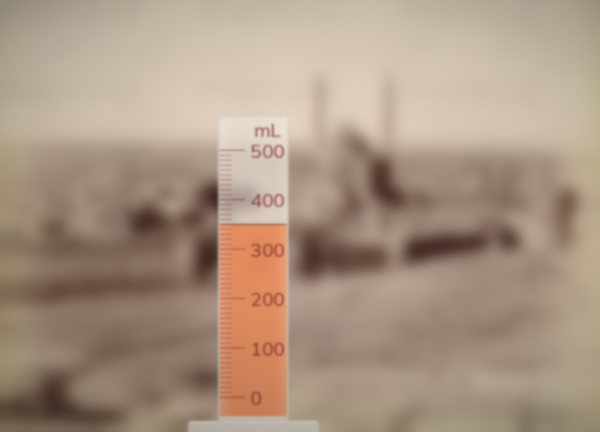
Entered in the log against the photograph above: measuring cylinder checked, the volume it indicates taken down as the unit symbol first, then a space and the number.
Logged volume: mL 350
